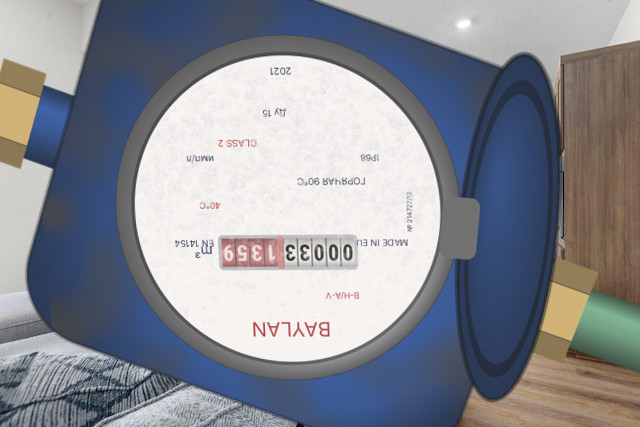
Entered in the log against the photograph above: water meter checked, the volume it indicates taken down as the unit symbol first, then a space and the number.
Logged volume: m³ 33.1359
